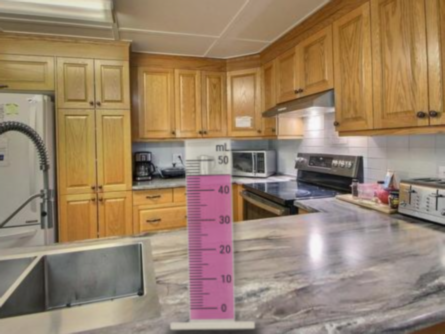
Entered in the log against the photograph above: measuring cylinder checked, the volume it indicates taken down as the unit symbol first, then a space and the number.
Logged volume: mL 45
